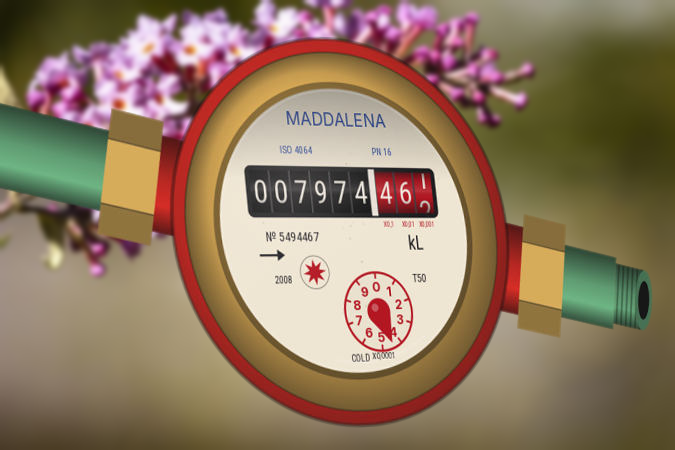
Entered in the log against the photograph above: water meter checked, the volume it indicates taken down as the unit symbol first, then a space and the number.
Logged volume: kL 7974.4614
